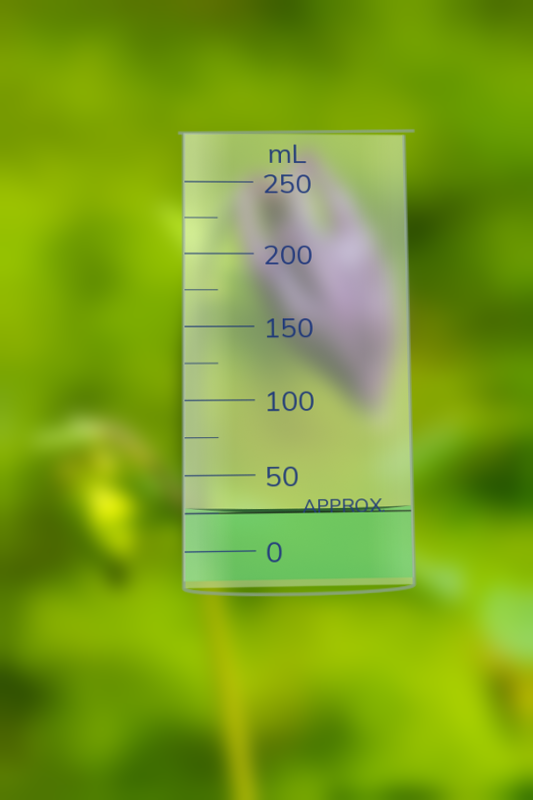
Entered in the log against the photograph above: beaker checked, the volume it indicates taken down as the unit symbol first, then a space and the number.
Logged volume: mL 25
